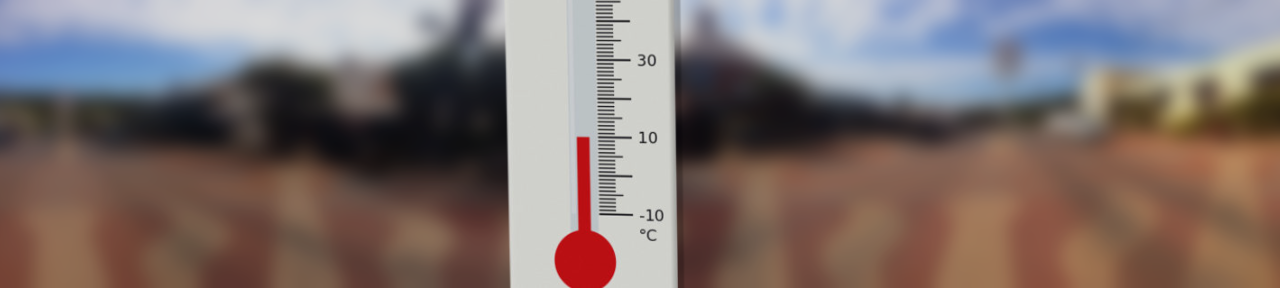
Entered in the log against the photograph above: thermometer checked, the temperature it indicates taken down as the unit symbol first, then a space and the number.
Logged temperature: °C 10
